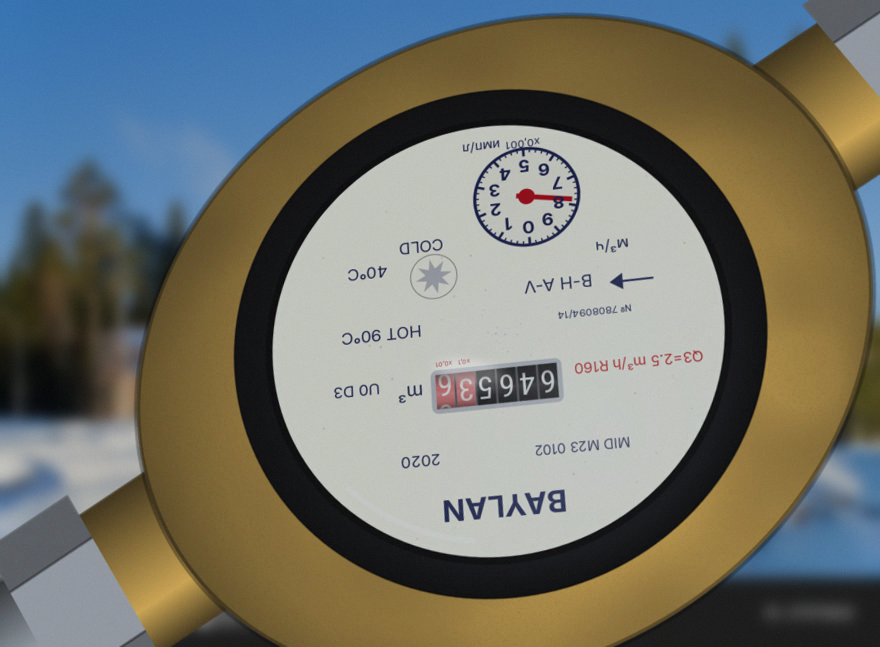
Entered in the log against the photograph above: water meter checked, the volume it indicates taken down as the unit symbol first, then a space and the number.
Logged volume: m³ 6465.357
